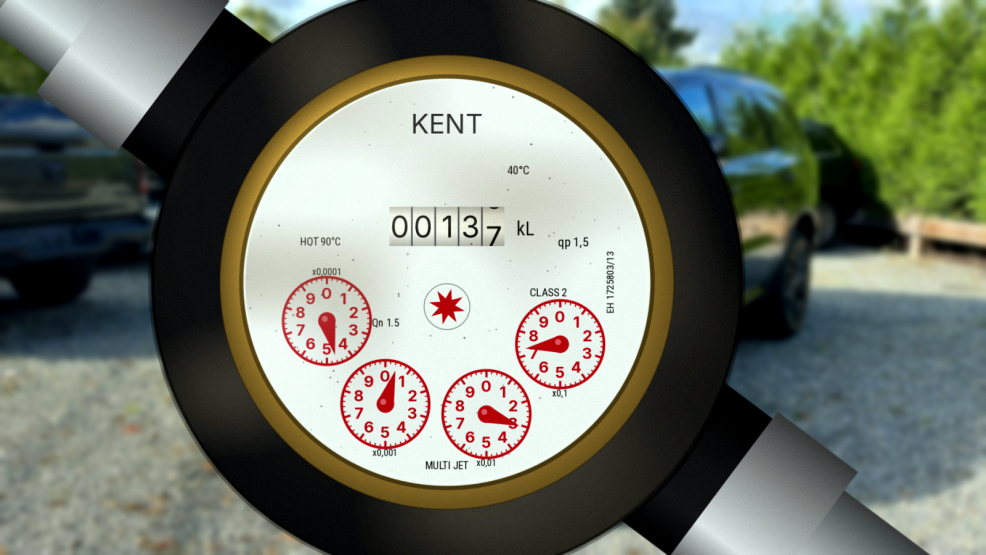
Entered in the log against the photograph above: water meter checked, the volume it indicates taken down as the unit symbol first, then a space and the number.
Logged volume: kL 136.7304
